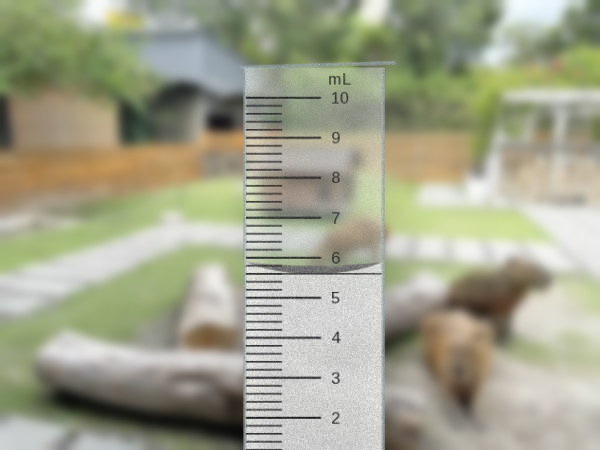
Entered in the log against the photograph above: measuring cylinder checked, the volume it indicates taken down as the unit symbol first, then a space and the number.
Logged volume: mL 5.6
